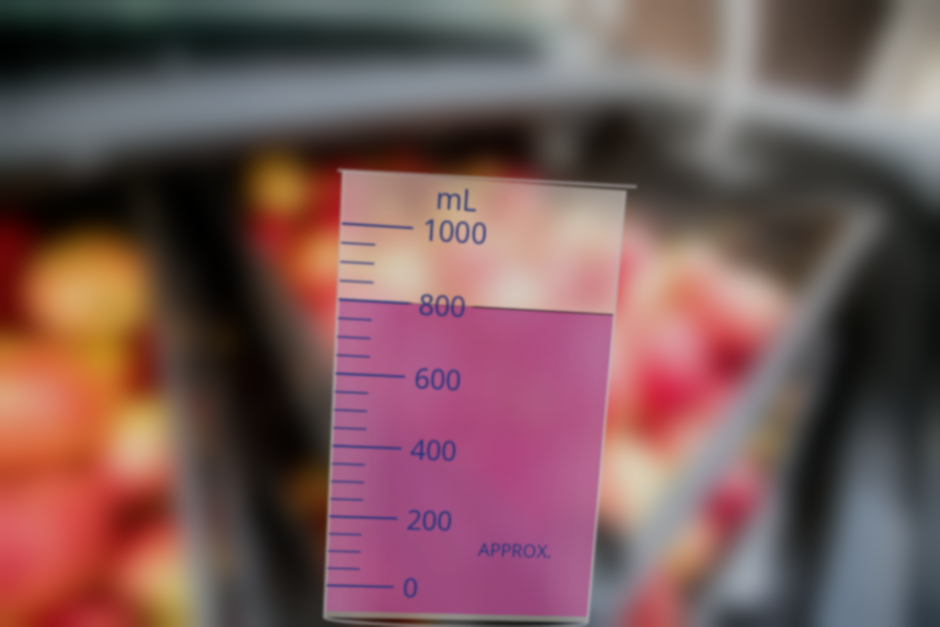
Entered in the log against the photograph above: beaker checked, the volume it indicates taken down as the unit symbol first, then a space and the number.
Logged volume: mL 800
